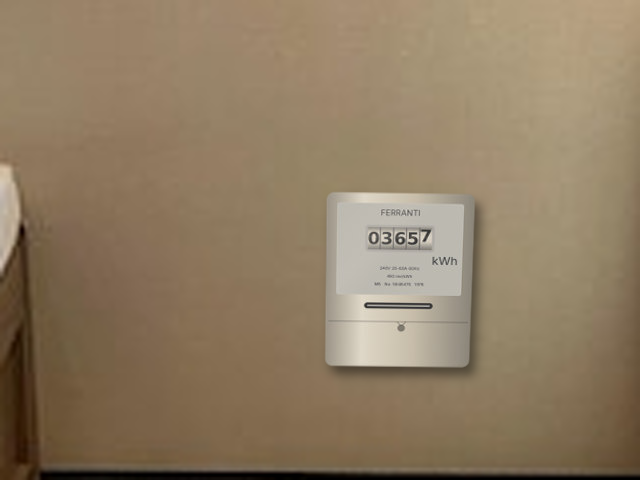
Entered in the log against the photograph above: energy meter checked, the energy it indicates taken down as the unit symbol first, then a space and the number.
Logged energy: kWh 3657
